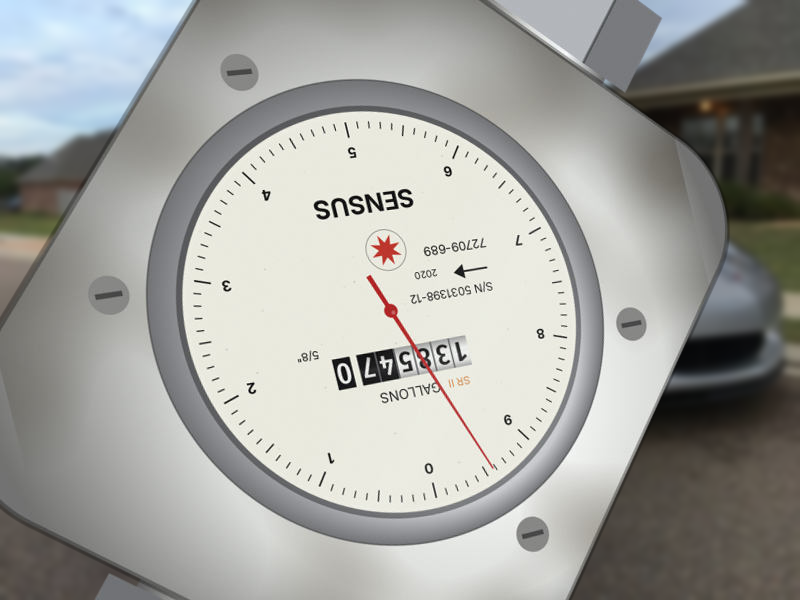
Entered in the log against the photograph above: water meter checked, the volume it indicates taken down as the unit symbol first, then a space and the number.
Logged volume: gal 1385469.4
